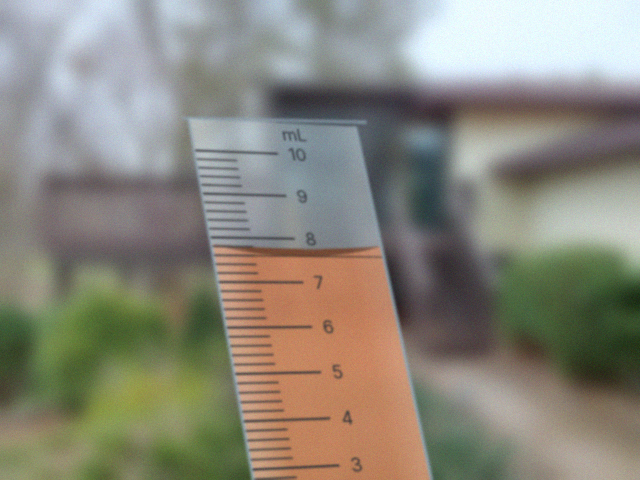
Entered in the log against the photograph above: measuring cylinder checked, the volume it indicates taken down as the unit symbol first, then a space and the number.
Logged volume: mL 7.6
